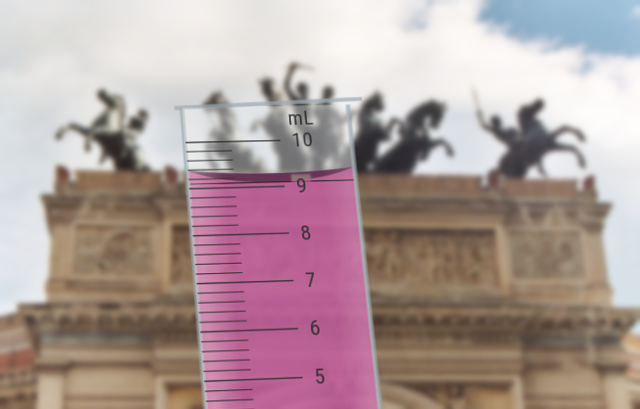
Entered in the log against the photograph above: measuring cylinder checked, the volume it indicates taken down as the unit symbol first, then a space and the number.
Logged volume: mL 9.1
